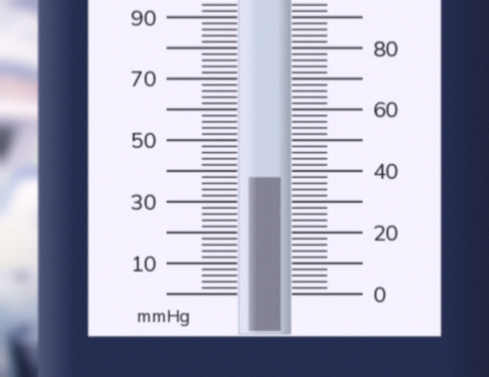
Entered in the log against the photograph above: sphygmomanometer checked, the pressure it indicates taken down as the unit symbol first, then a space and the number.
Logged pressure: mmHg 38
